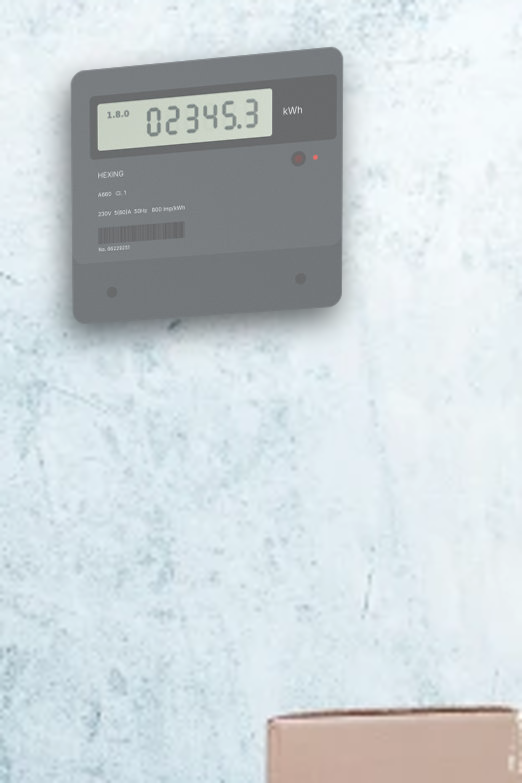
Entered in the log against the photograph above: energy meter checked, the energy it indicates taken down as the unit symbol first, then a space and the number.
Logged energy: kWh 2345.3
